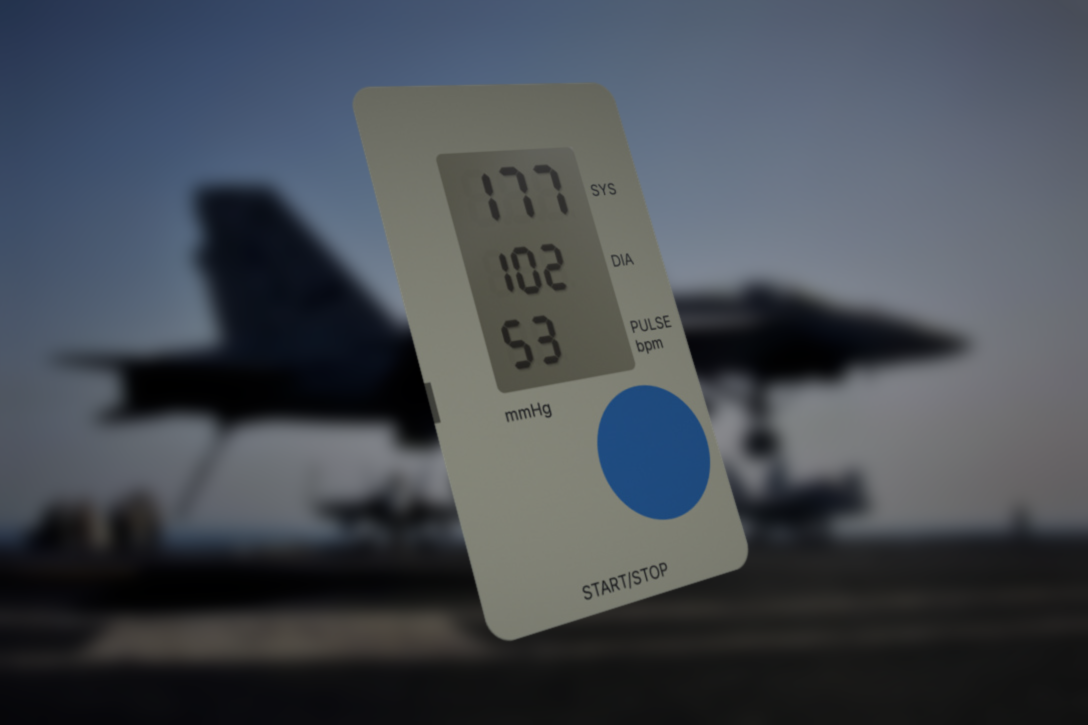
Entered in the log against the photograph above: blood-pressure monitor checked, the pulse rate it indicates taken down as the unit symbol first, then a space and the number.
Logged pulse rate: bpm 53
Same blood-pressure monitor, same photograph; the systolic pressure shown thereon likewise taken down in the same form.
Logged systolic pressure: mmHg 177
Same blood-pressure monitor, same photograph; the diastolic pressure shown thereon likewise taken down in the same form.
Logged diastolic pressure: mmHg 102
